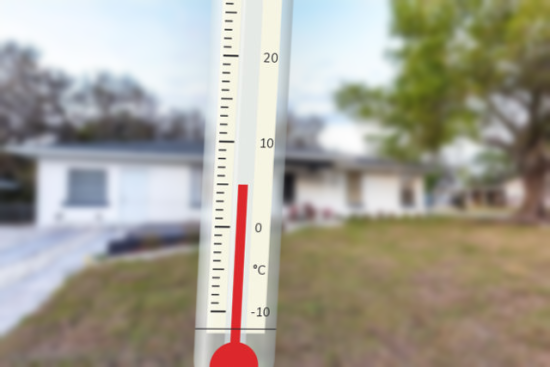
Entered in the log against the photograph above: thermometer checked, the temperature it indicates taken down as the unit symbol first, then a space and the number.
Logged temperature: °C 5
